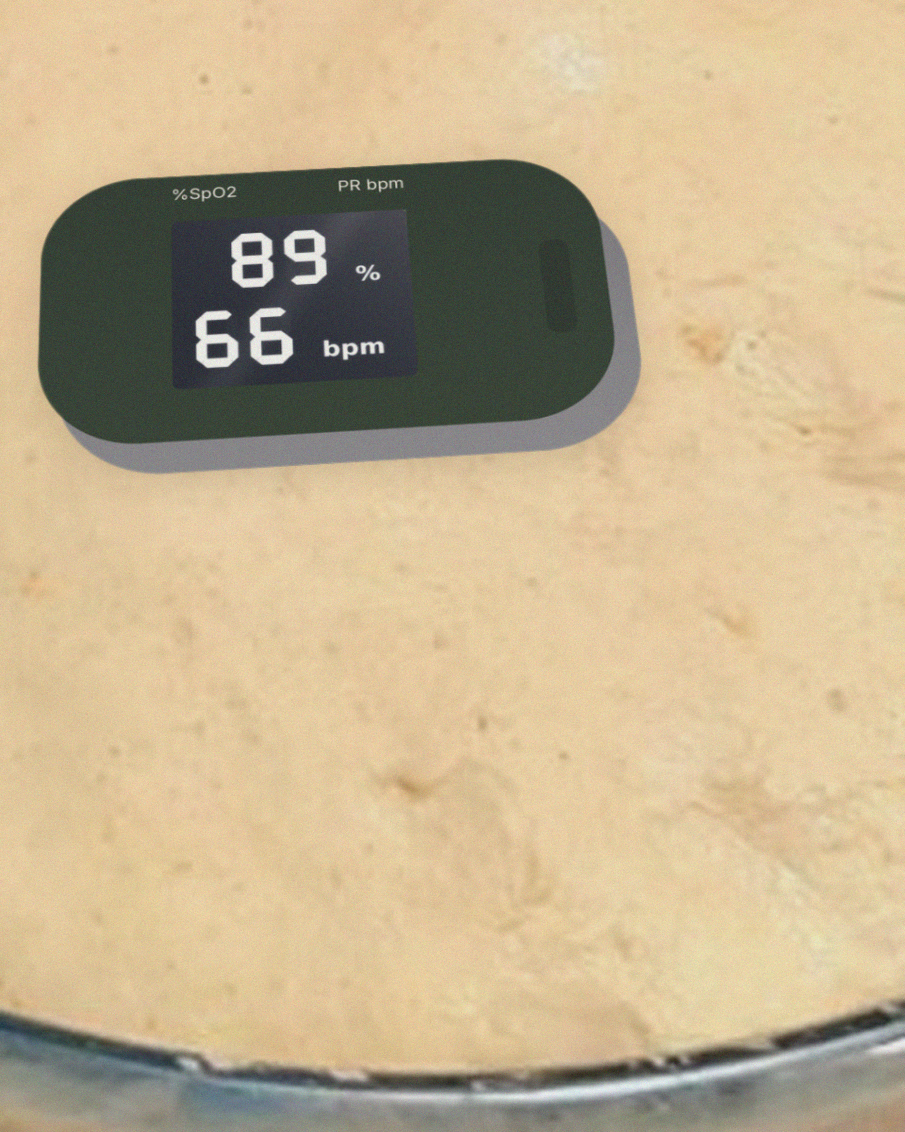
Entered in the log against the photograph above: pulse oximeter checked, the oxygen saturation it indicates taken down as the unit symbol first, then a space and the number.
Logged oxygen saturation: % 89
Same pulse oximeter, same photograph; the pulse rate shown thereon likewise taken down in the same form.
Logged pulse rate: bpm 66
